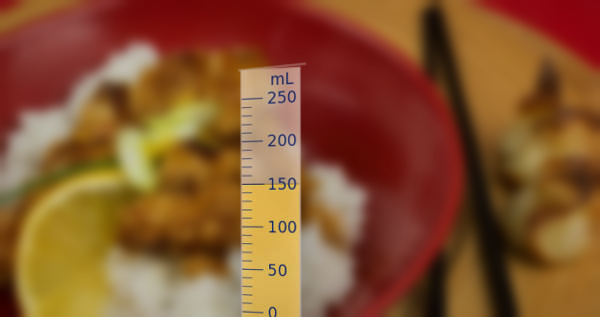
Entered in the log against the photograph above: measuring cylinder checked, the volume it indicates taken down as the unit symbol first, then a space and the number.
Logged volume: mL 150
